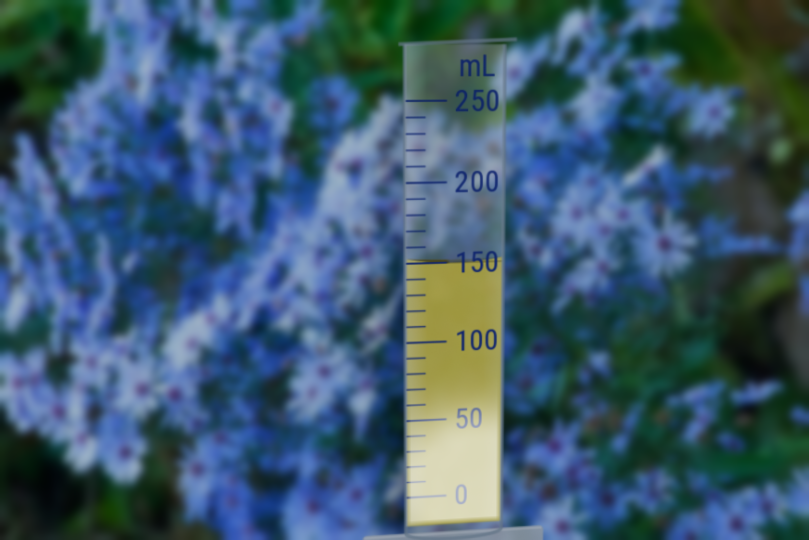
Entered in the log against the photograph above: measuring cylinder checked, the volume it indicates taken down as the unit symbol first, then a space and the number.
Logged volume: mL 150
